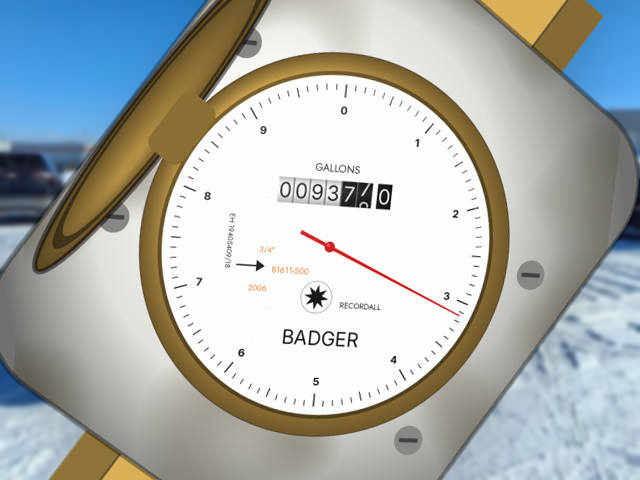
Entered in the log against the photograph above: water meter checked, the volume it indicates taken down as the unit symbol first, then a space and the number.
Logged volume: gal 93773.1
